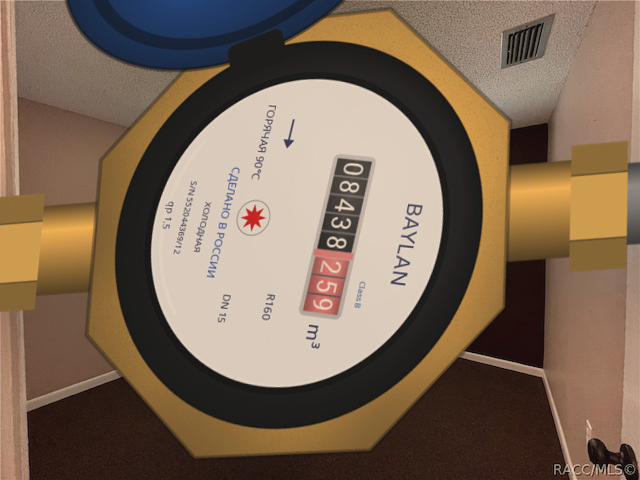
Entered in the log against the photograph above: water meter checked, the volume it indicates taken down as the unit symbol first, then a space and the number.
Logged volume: m³ 8438.259
